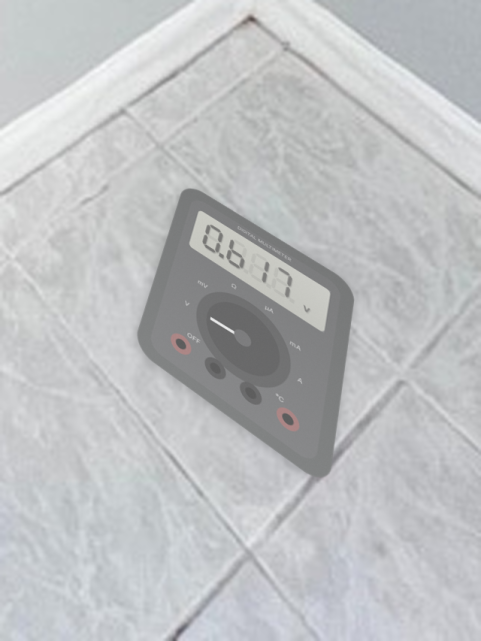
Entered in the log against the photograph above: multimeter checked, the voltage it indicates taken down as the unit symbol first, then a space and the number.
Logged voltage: V 0.617
